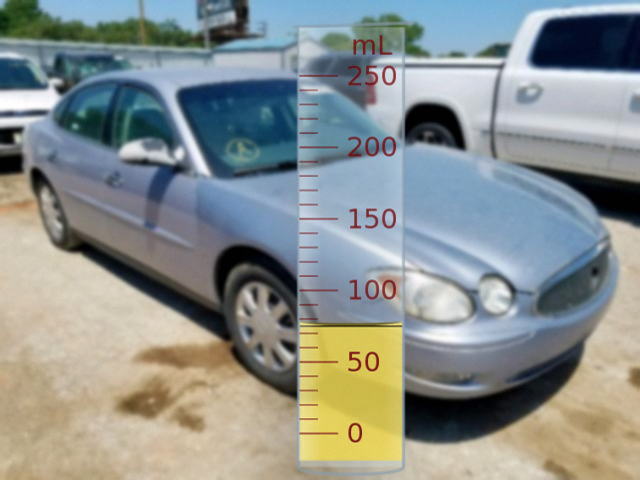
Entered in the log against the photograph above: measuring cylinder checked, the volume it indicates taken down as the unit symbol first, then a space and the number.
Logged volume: mL 75
